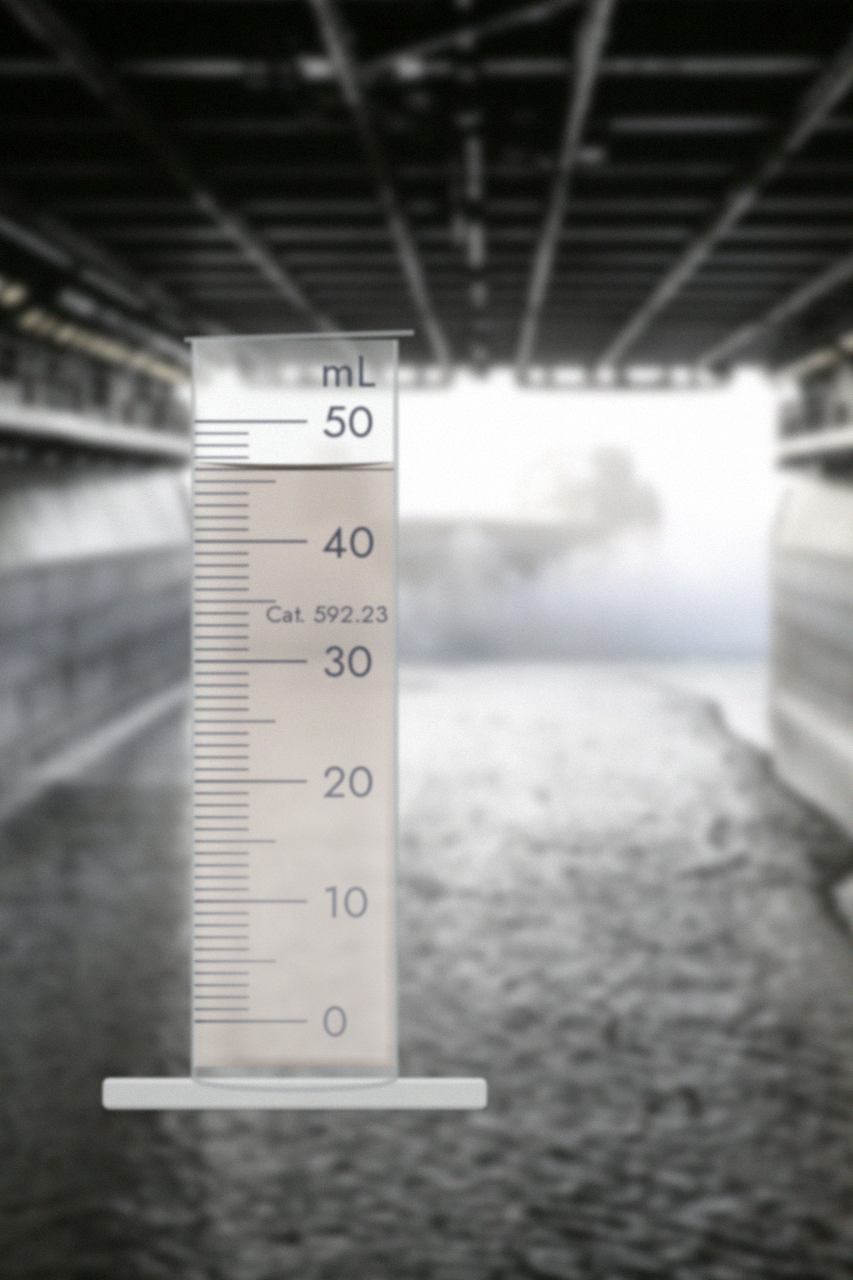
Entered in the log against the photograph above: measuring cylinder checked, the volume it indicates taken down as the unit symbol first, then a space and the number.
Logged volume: mL 46
